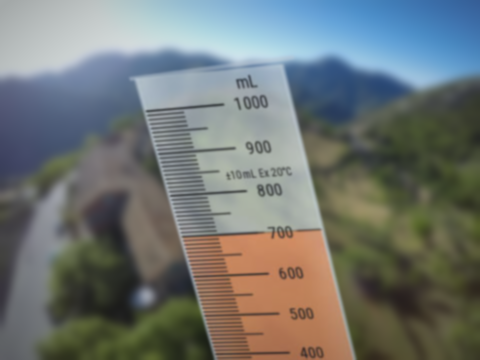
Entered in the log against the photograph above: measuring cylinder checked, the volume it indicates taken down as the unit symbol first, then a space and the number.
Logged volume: mL 700
